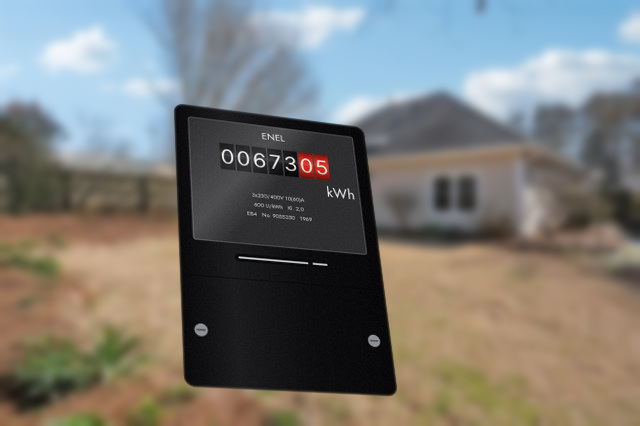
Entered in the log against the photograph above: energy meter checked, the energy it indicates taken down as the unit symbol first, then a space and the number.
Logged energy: kWh 673.05
